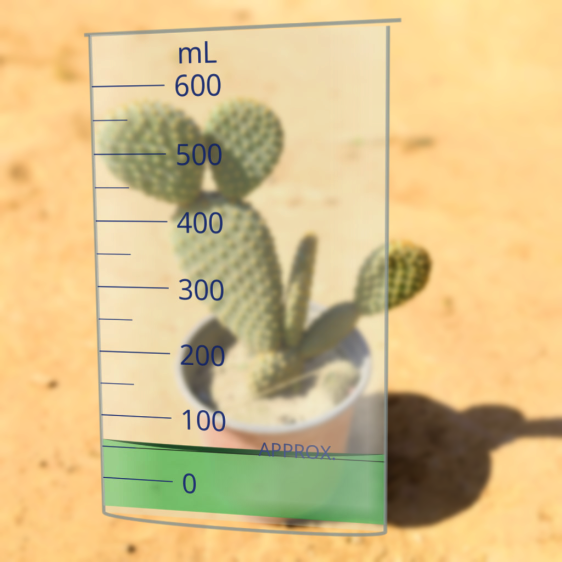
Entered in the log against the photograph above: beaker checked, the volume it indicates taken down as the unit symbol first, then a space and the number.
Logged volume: mL 50
